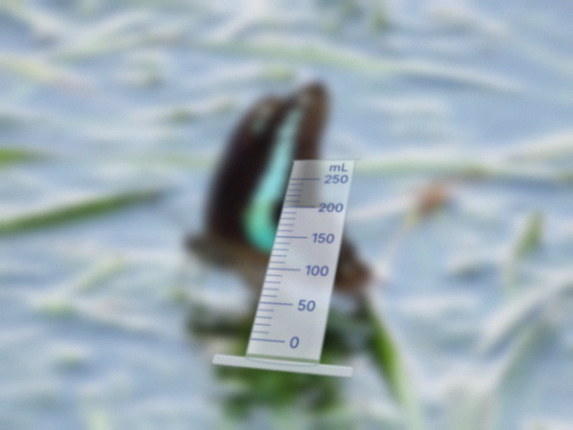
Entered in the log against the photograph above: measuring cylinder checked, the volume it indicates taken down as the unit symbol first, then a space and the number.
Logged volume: mL 200
